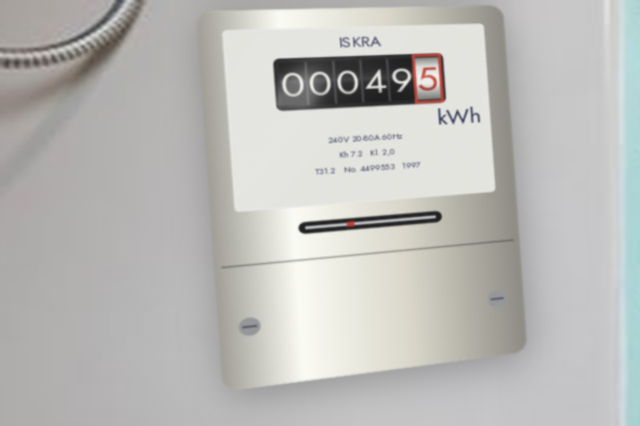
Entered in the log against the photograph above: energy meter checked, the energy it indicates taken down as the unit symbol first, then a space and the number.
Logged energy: kWh 49.5
